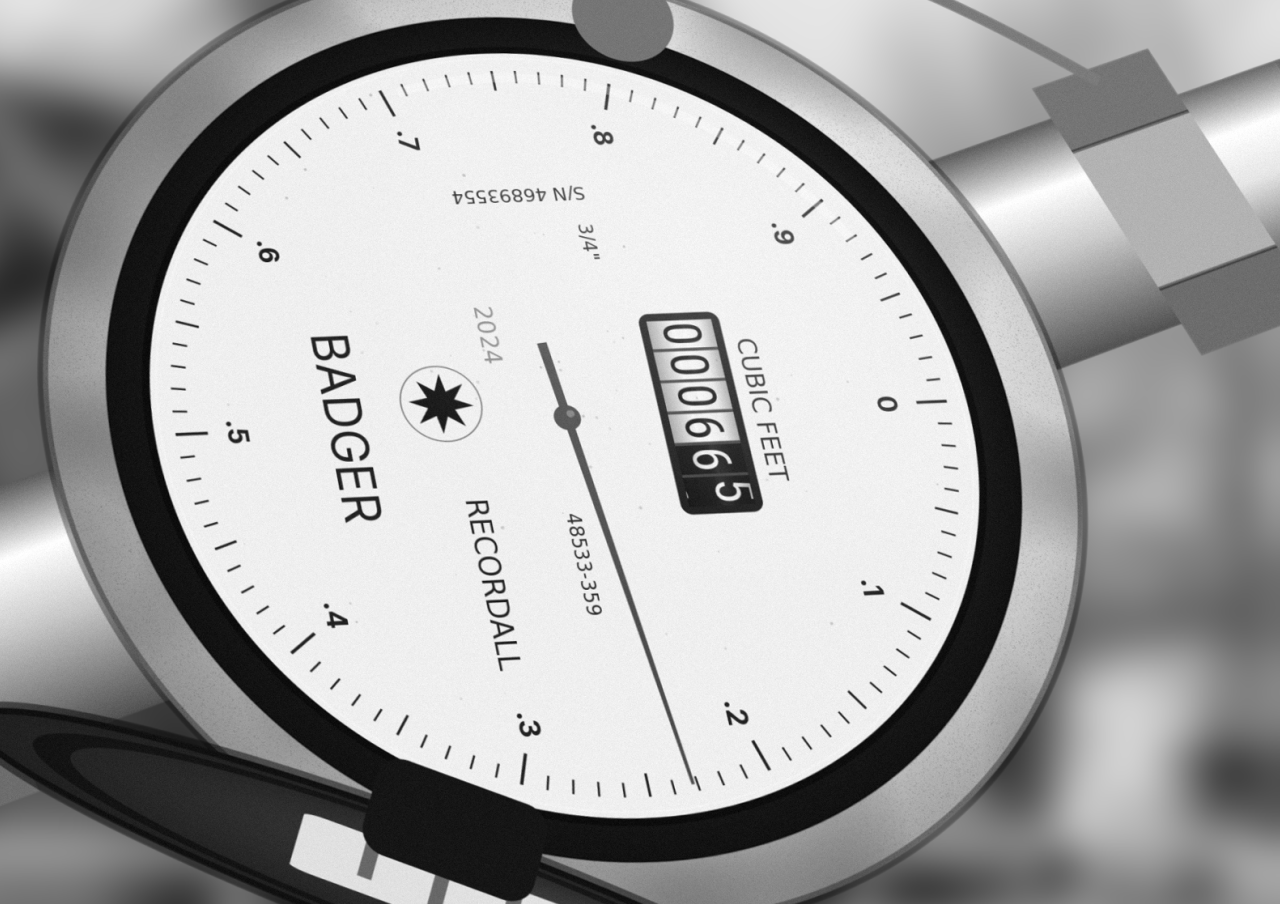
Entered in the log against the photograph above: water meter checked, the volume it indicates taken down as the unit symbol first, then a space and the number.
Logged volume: ft³ 665.23
